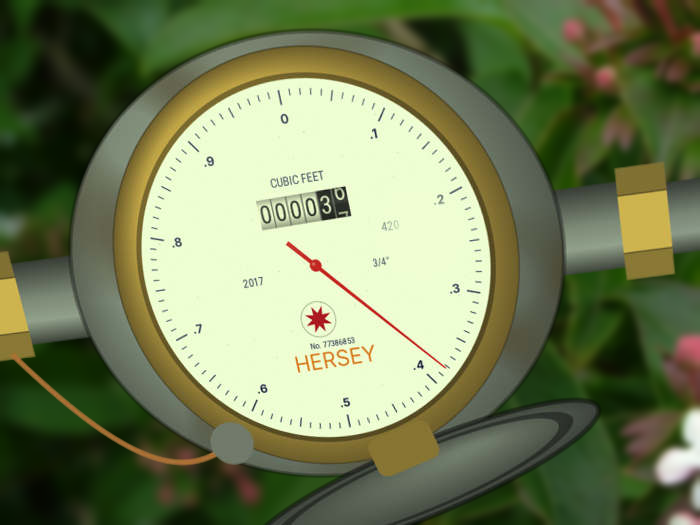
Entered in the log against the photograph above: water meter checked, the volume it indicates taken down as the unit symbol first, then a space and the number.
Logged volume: ft³ 36.38
